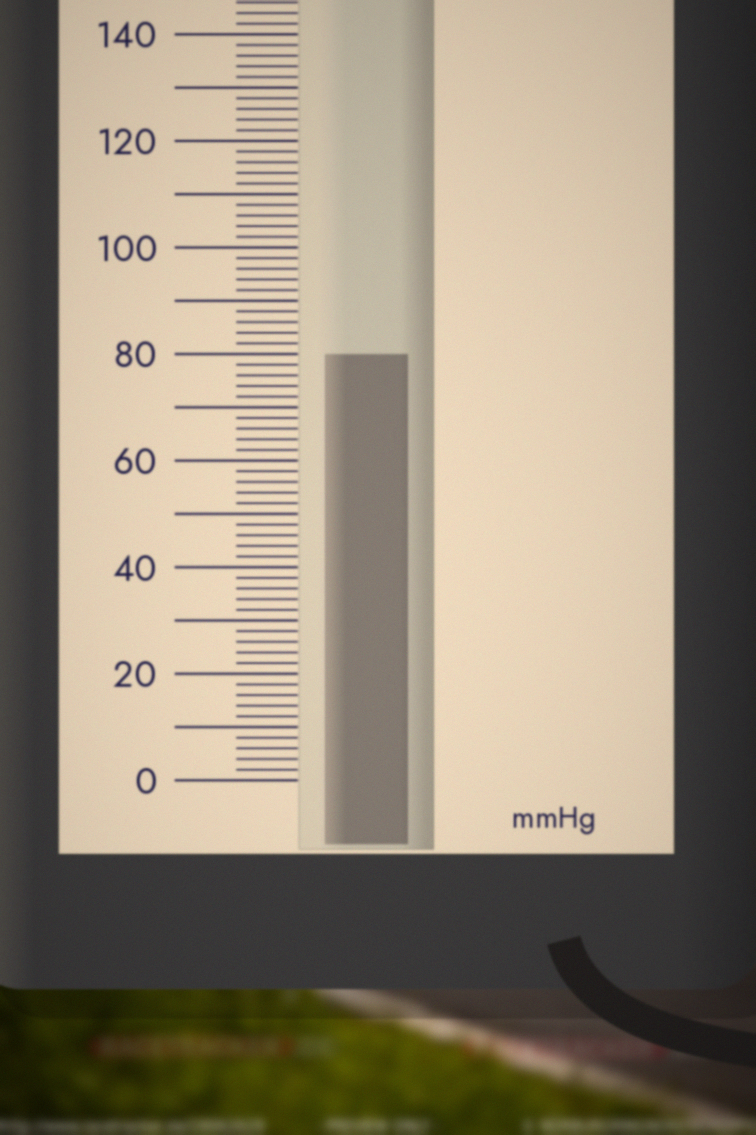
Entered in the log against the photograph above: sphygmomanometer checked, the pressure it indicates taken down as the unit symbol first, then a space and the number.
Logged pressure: mmHg 80
